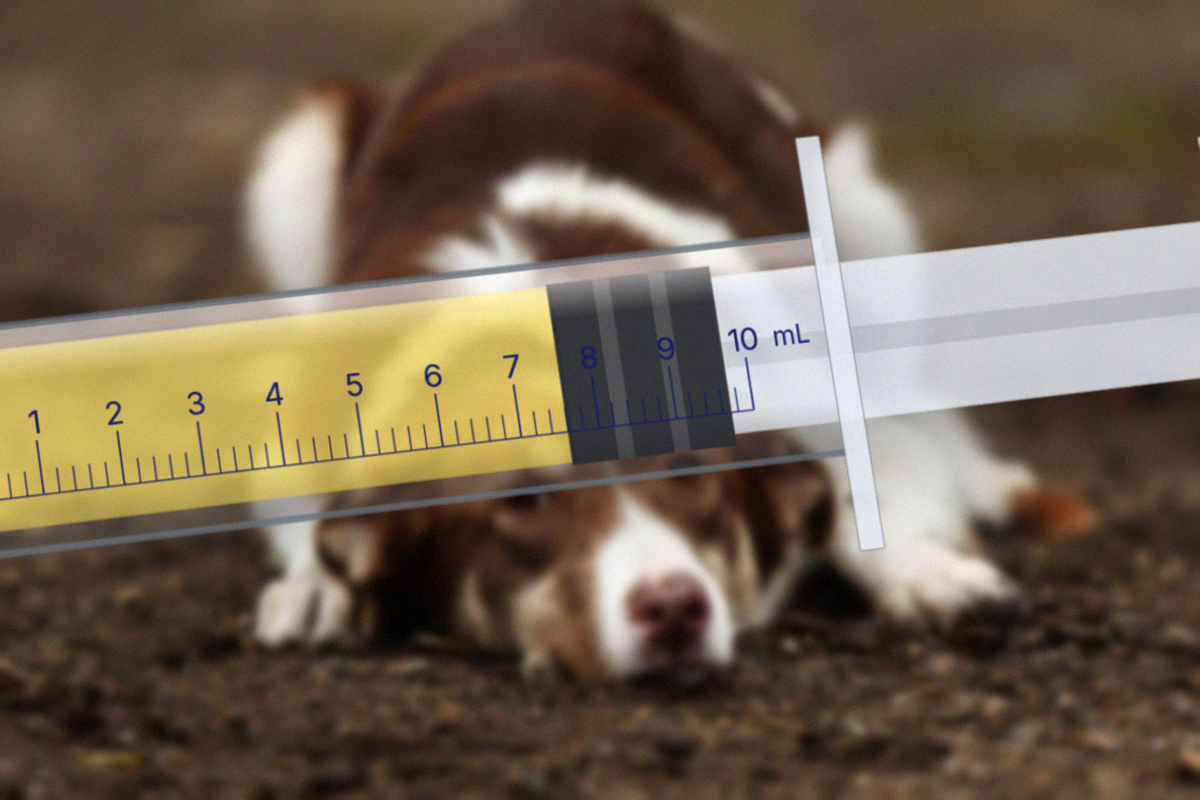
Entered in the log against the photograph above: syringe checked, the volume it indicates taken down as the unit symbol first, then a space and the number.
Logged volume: mL 7.6
